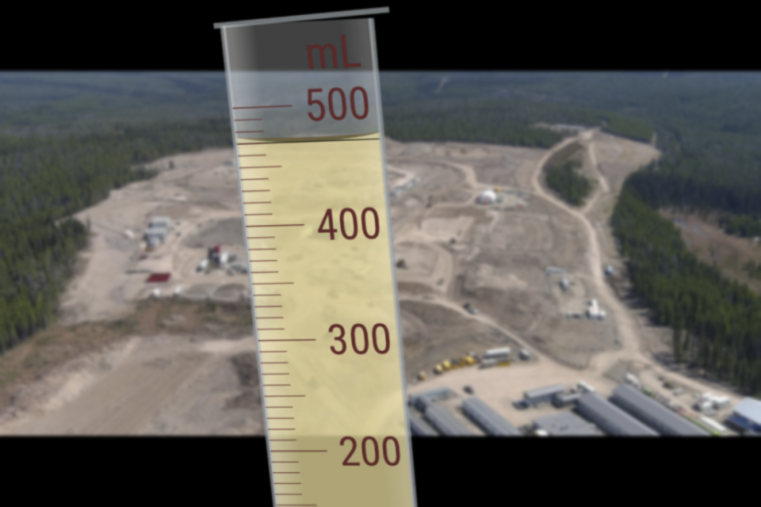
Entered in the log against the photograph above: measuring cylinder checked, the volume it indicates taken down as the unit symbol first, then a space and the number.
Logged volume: mL 470
